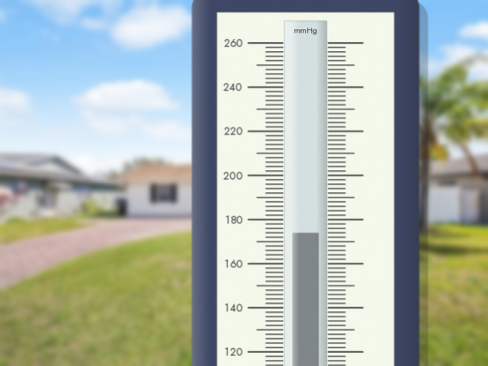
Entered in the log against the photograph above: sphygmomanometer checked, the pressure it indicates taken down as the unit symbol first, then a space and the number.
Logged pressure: mmHg 174
